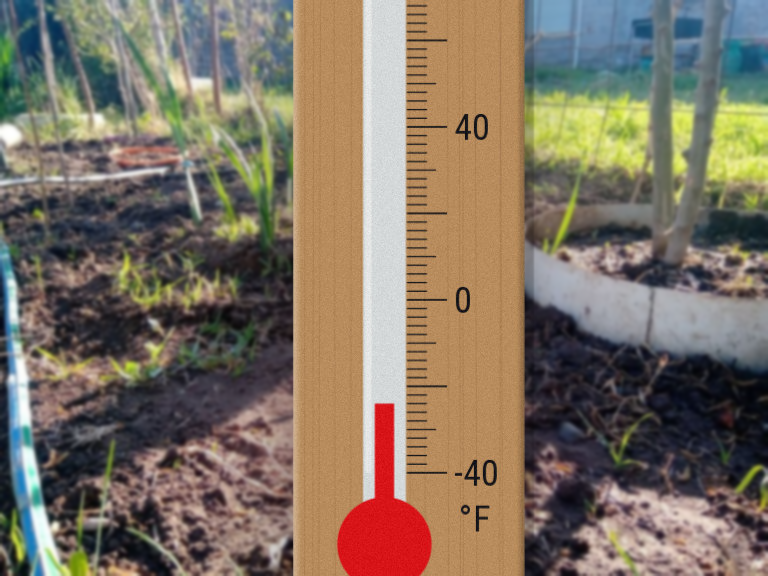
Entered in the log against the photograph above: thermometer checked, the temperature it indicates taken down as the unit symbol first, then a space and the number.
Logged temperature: °F -24
